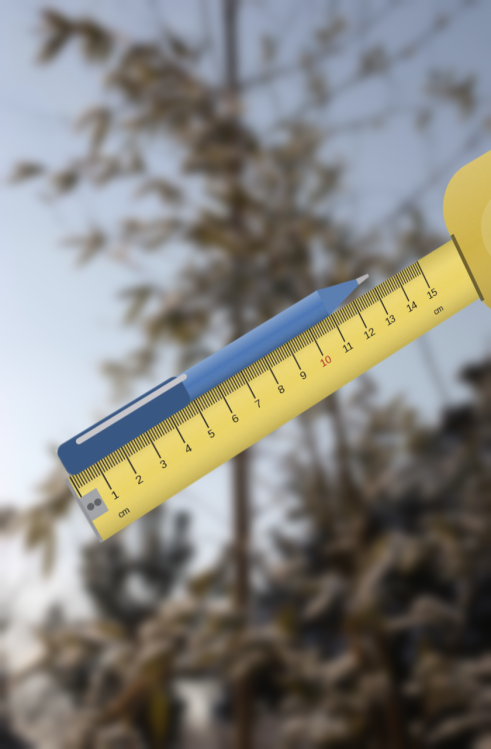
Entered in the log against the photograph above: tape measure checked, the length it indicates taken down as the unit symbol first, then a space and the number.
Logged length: cm 13
